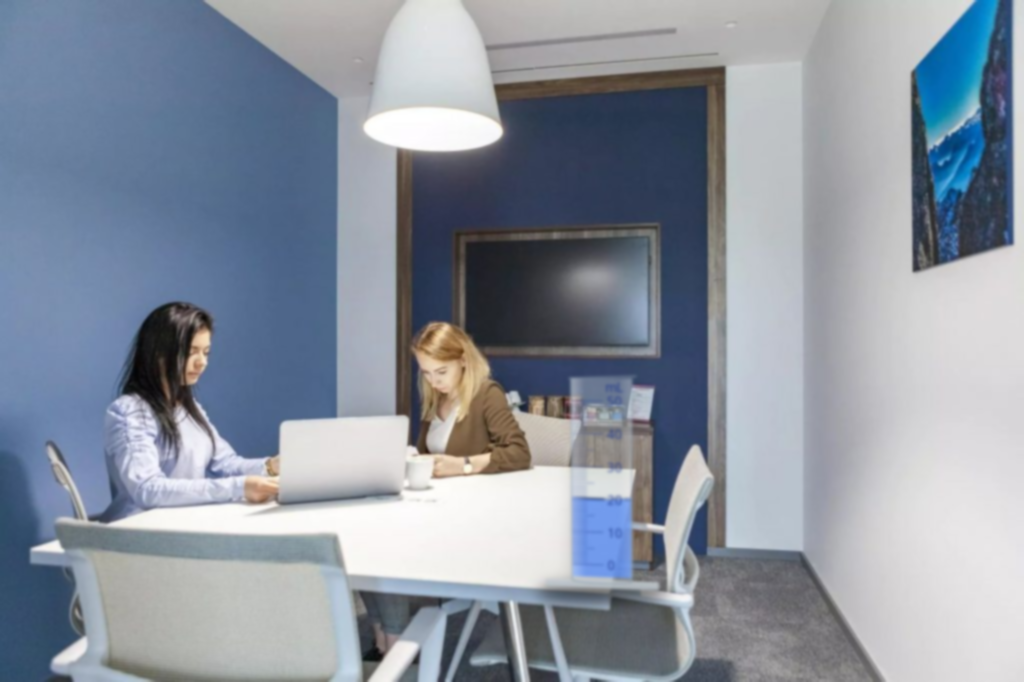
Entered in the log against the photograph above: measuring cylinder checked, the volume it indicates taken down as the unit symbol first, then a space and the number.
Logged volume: mL 20
